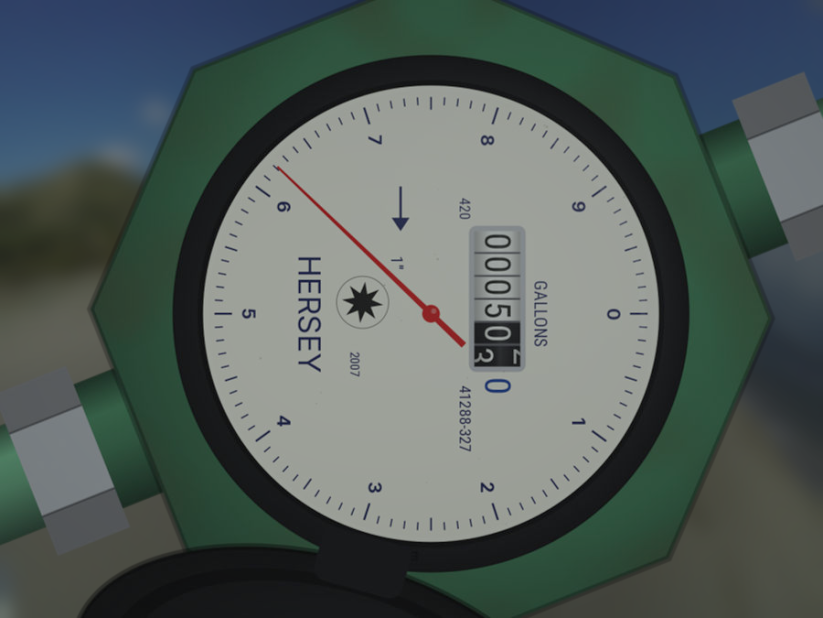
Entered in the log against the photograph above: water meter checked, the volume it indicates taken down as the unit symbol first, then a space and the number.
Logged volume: gal 5026.2
